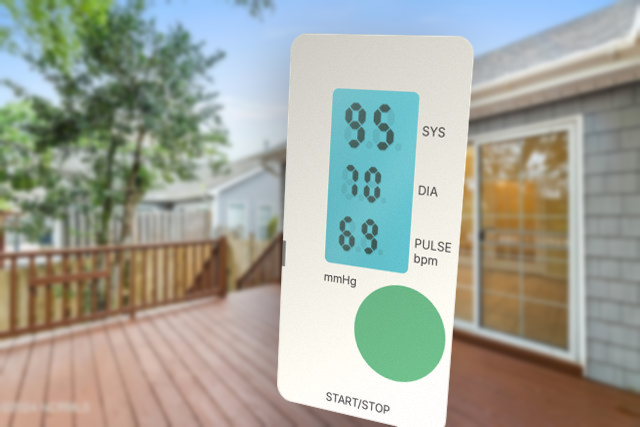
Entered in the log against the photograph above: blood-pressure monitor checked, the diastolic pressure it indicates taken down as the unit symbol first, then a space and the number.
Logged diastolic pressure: mmHg 70
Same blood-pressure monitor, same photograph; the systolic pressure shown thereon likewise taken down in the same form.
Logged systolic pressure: mmHg 95
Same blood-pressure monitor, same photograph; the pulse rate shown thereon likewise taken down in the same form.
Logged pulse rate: bpm 69
